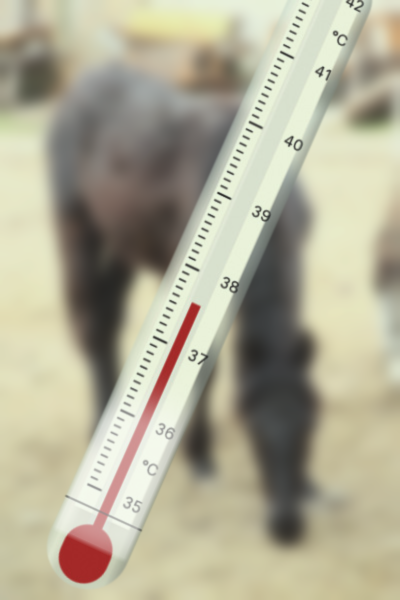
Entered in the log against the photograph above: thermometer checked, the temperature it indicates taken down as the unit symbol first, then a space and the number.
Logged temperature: °C 37.6
